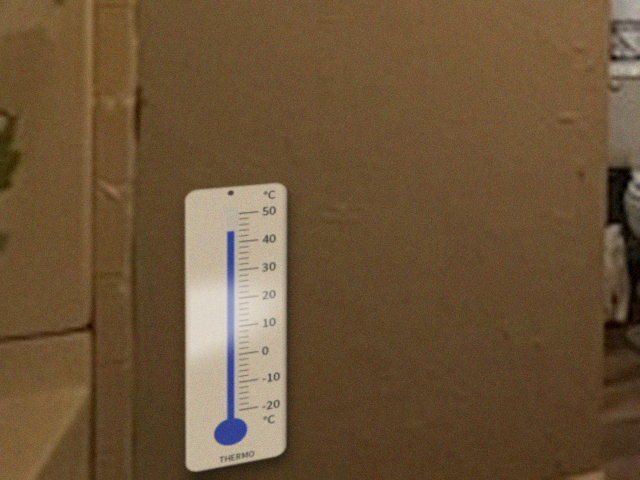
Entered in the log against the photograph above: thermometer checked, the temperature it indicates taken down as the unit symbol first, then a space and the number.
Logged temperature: °C 44
